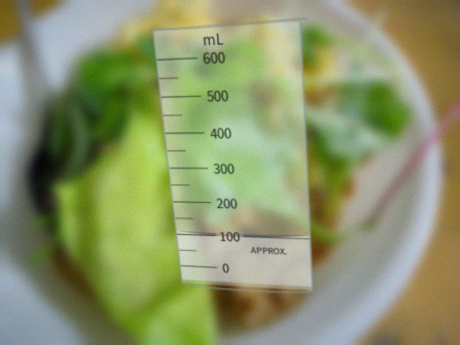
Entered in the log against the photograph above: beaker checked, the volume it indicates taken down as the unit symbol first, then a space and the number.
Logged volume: mL 100
